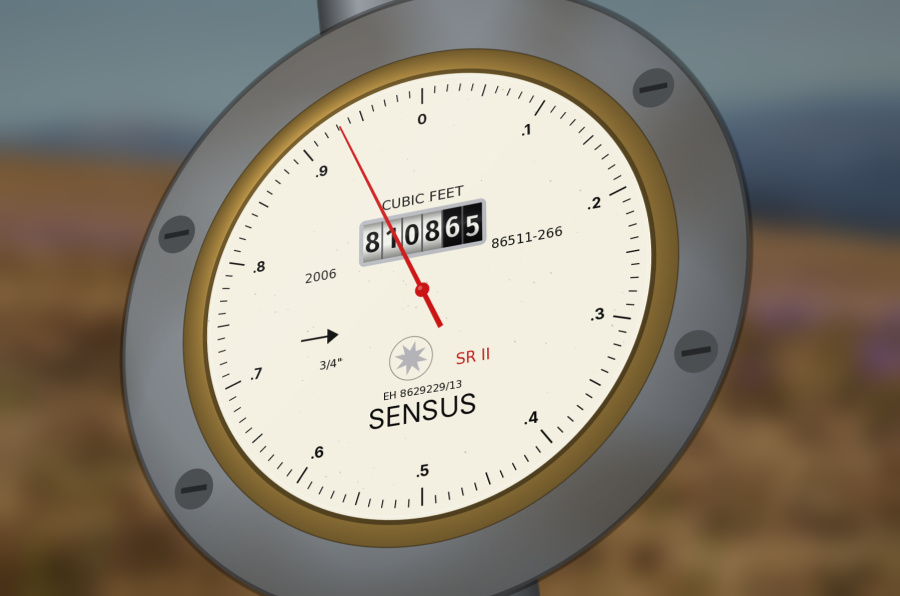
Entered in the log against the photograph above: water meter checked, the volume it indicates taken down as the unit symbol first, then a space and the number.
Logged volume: ft³ 810864.93
